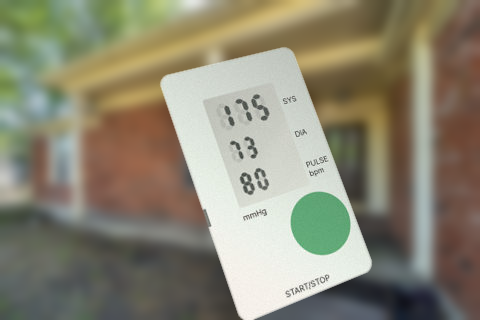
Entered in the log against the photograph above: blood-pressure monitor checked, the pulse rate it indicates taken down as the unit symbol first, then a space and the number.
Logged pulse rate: bpm 80
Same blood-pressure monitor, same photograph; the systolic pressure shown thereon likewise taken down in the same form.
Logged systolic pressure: mmHg 175
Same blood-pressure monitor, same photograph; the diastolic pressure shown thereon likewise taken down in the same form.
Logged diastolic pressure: mmHg 73
